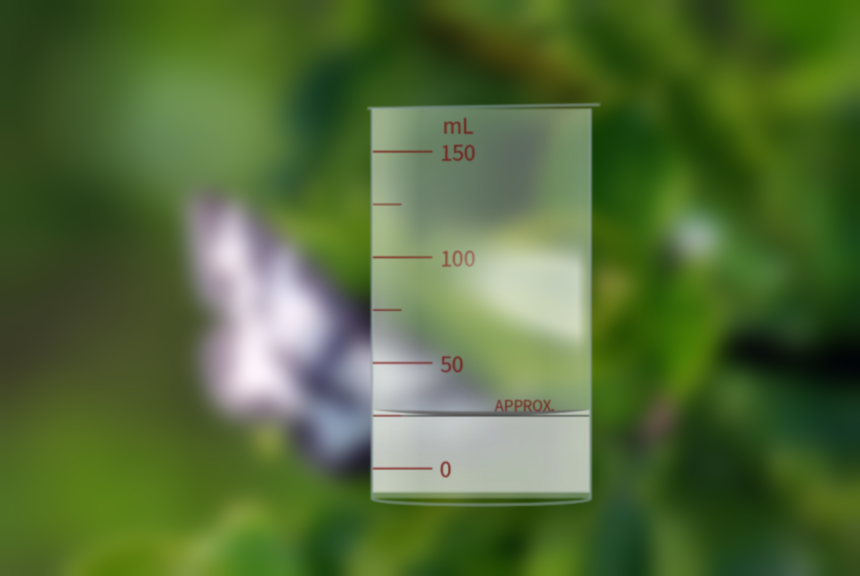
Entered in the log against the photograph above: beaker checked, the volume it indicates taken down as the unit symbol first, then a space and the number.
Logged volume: mL 25
